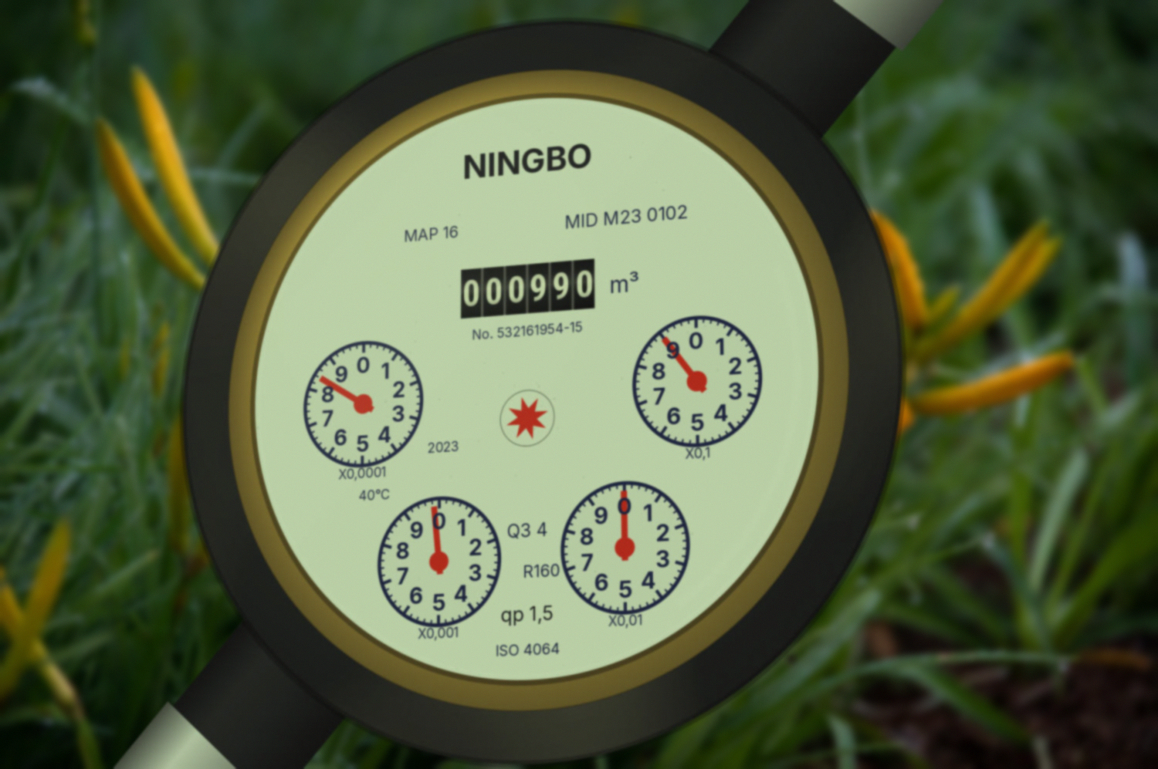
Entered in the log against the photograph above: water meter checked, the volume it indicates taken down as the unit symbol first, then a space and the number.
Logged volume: m³ 990.8998
